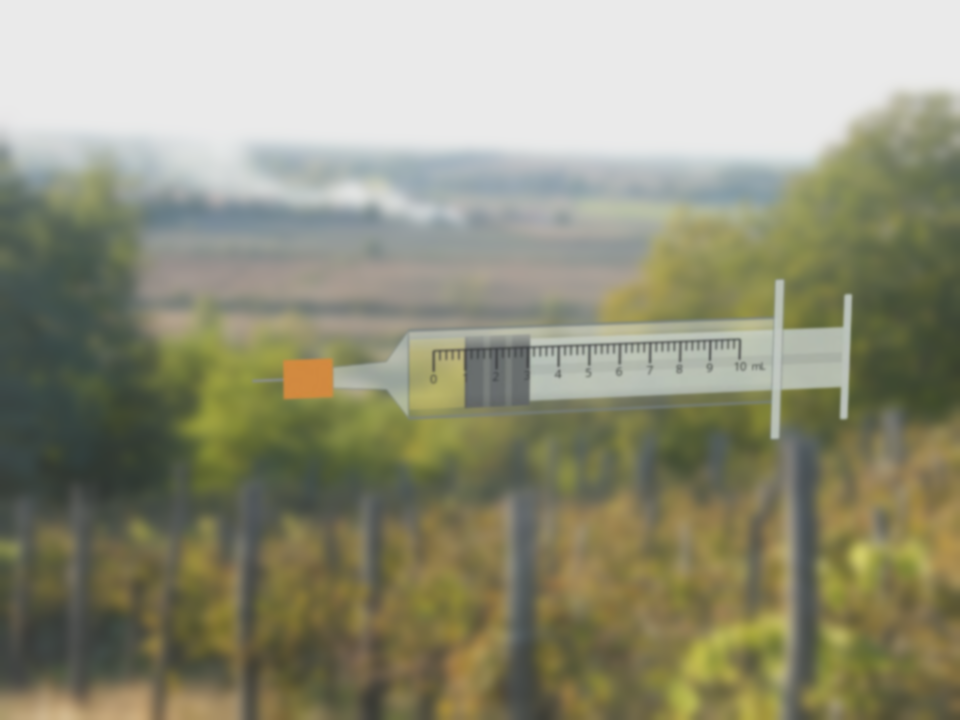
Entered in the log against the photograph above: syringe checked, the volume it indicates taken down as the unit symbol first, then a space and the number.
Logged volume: mL 1
